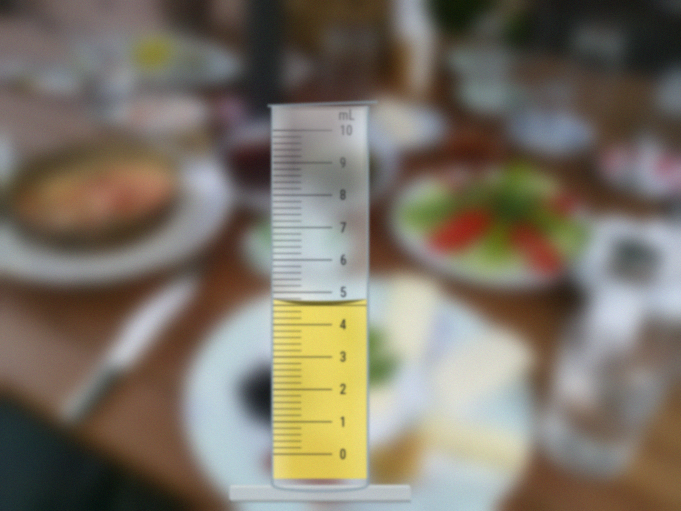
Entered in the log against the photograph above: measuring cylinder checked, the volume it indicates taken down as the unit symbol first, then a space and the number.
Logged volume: mL 4.6
